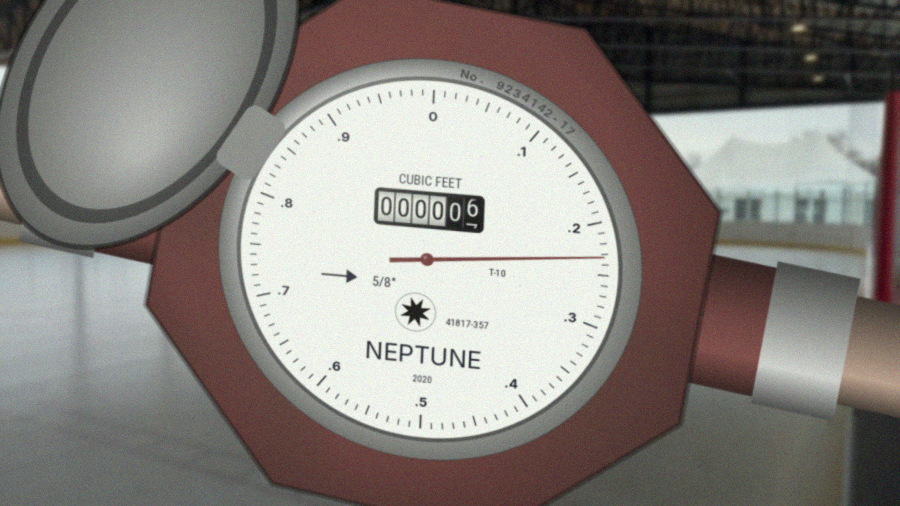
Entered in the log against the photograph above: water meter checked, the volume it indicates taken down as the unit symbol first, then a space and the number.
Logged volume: ft³ 6.23
